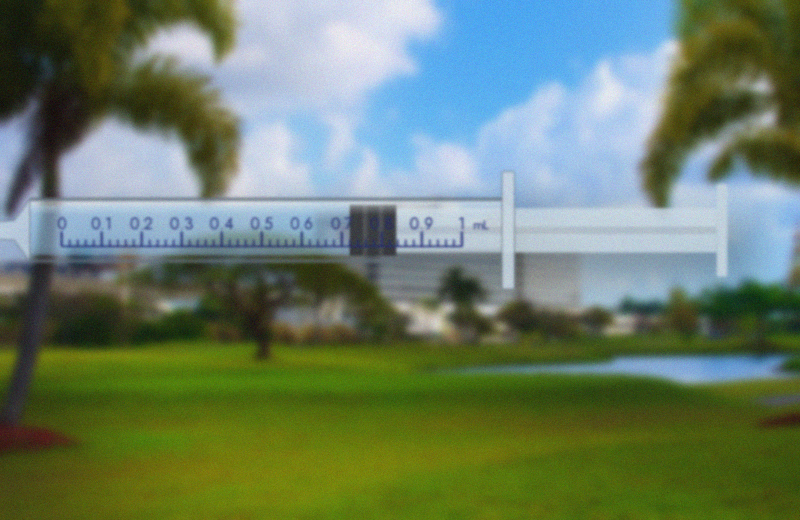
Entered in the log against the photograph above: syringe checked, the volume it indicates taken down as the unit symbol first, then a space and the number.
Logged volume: mL 0.72
